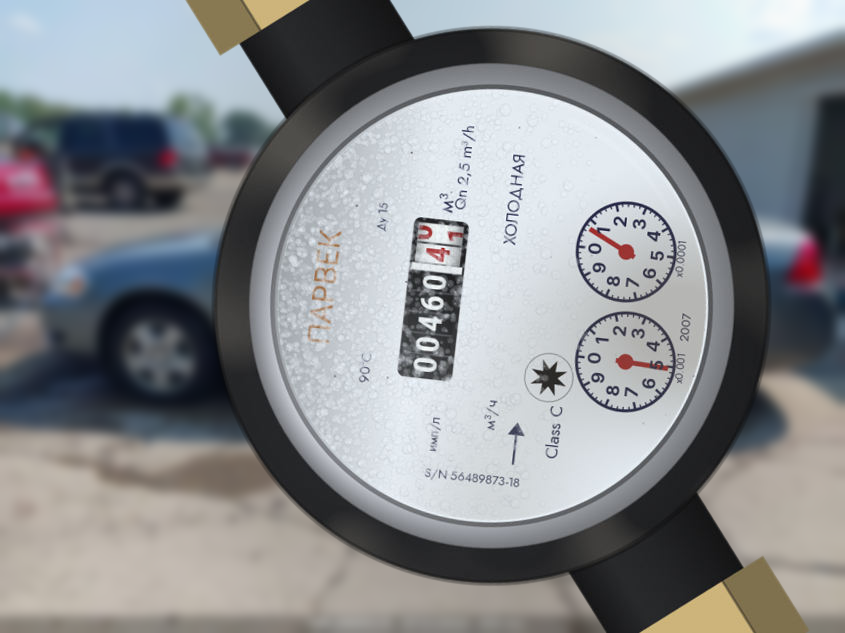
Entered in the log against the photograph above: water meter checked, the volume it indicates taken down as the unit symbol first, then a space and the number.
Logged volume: m³ 460.4050
